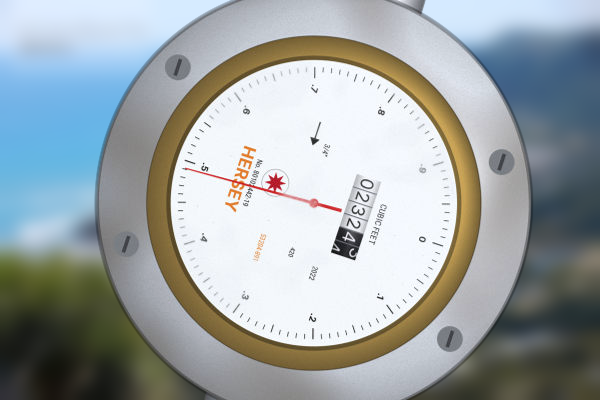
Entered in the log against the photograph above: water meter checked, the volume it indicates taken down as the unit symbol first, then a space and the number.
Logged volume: ft³ 23243.49
